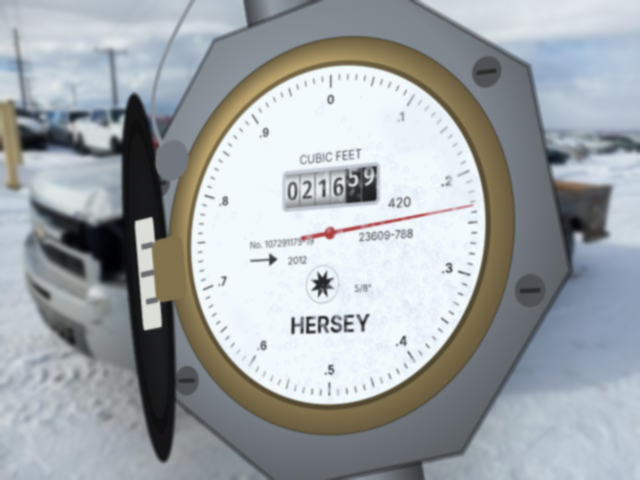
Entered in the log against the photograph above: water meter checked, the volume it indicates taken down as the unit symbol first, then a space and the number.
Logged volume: ft³ 21659.23
